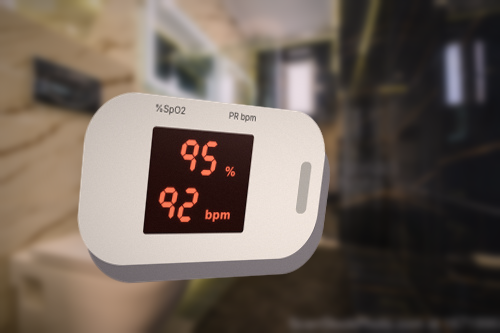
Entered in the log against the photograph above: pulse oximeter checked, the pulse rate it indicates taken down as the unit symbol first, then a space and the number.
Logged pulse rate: bpm 92
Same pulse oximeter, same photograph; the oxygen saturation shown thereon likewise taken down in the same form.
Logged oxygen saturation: % 95
